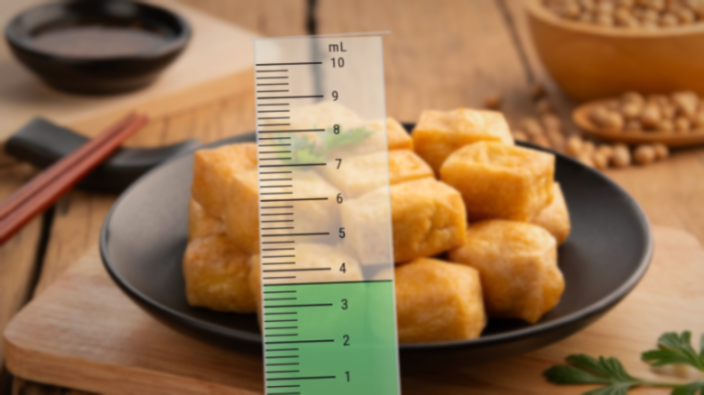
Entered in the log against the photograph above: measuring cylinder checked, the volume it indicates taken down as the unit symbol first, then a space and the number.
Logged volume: mL 3.6
